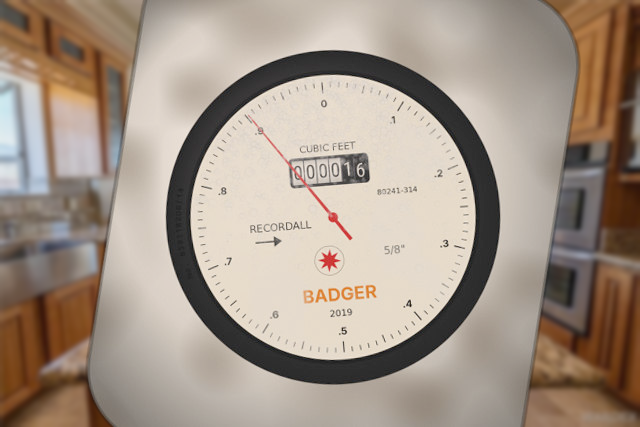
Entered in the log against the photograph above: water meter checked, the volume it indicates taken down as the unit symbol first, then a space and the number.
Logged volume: ft³ 15.90
